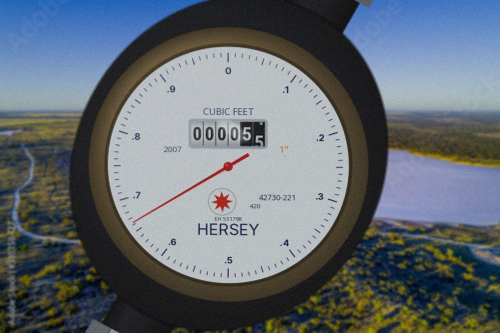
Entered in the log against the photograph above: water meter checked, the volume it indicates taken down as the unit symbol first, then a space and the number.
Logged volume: ft³ 54.66
